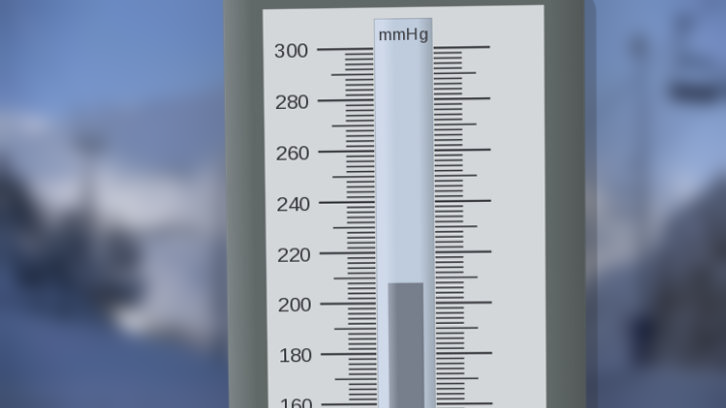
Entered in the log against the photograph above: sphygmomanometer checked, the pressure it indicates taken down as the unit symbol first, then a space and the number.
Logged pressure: mmHg 208
